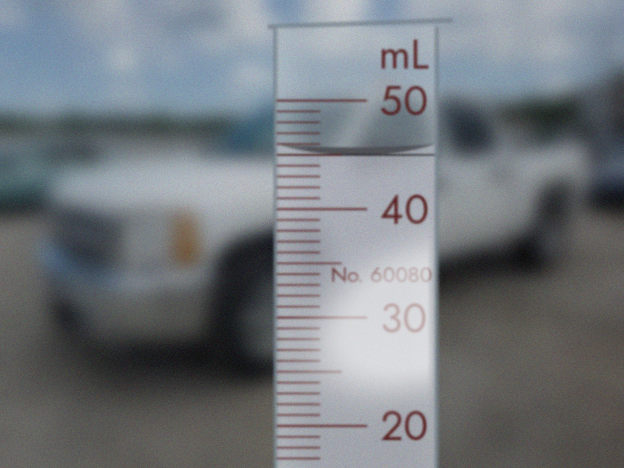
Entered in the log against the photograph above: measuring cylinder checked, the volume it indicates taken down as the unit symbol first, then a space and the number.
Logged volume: mL 45
